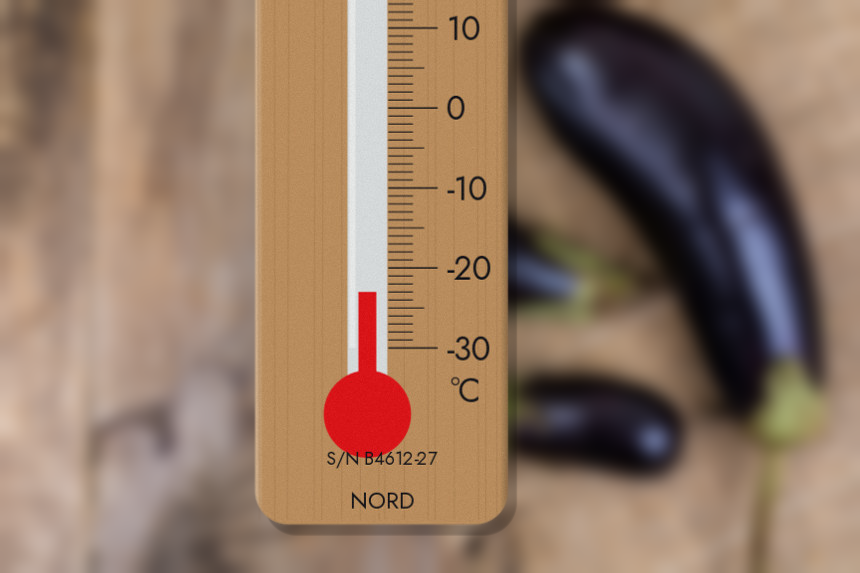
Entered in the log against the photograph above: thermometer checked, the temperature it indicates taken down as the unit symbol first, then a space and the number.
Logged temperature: °C -23
